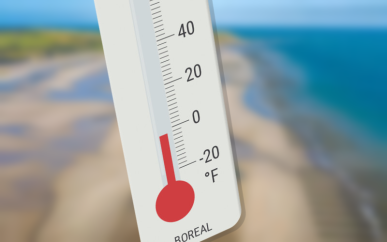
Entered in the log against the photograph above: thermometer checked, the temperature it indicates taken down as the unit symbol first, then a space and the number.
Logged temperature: °F -2
